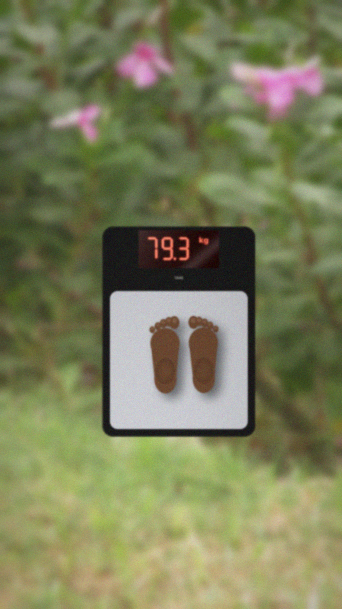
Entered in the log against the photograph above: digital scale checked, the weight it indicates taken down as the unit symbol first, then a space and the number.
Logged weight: kg 79.3
